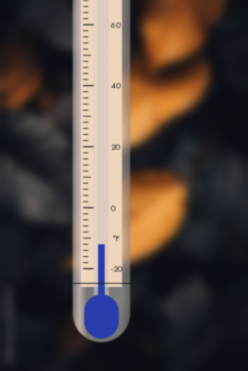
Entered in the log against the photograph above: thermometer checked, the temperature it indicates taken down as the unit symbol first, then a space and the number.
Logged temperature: °F -12
